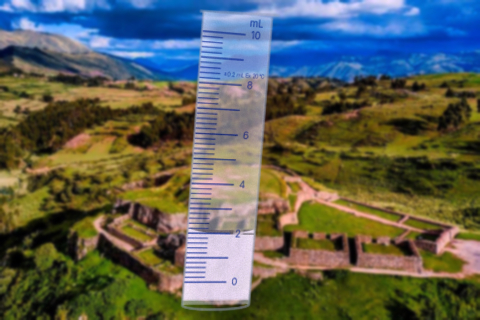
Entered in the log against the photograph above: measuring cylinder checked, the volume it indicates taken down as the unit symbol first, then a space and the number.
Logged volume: mL 2
